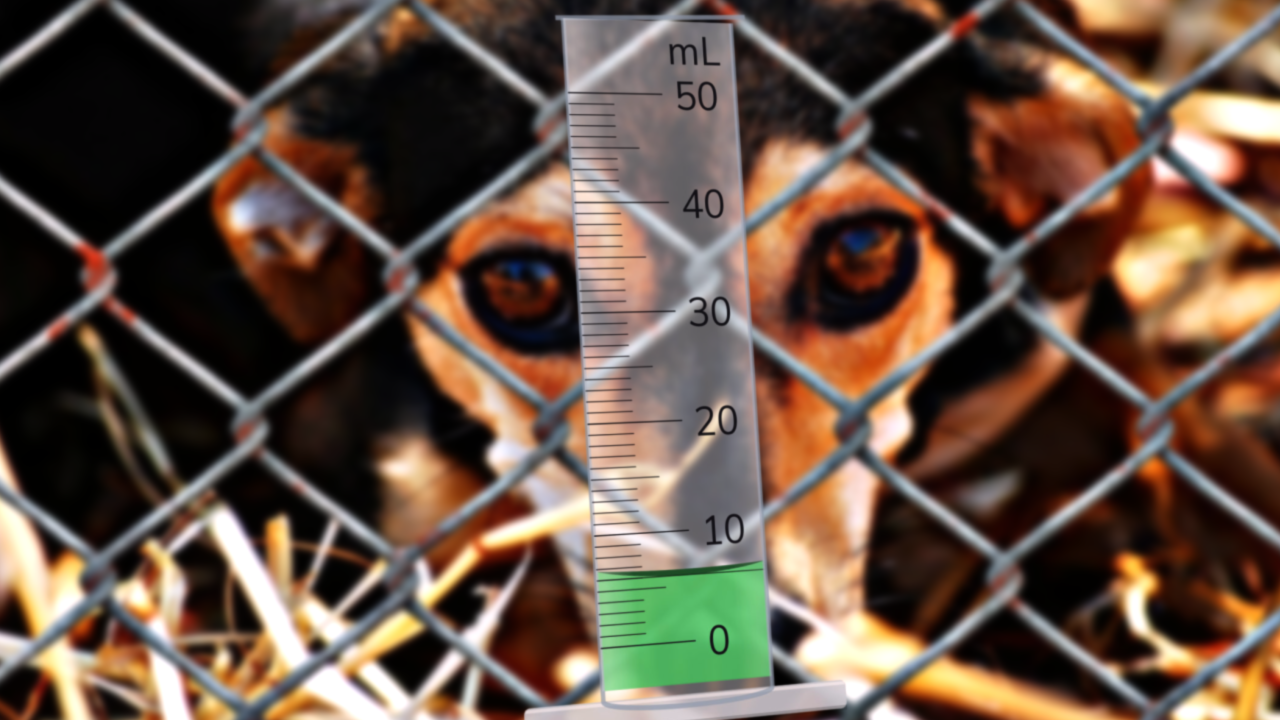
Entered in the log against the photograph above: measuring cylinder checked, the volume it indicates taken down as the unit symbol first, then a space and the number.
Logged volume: mL 6
